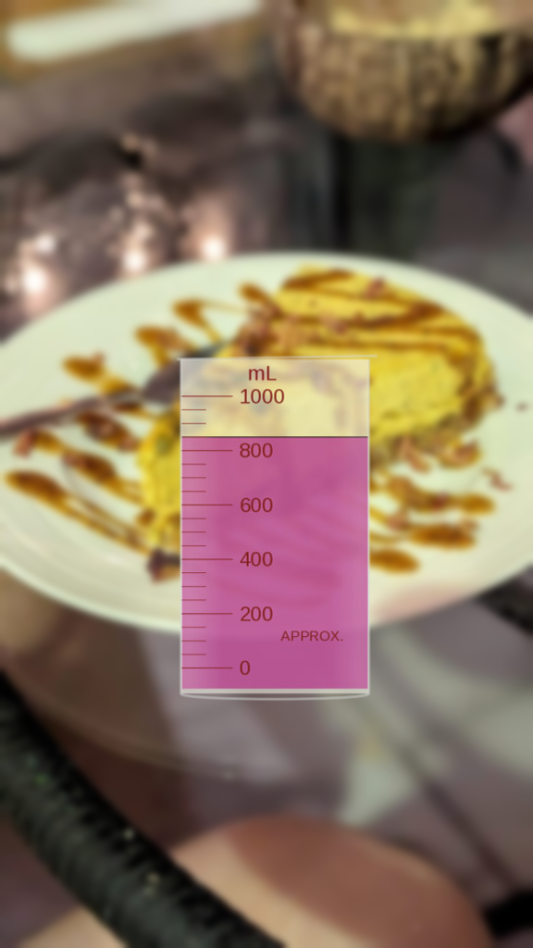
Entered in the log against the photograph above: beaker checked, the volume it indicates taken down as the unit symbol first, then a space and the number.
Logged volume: mL 850
